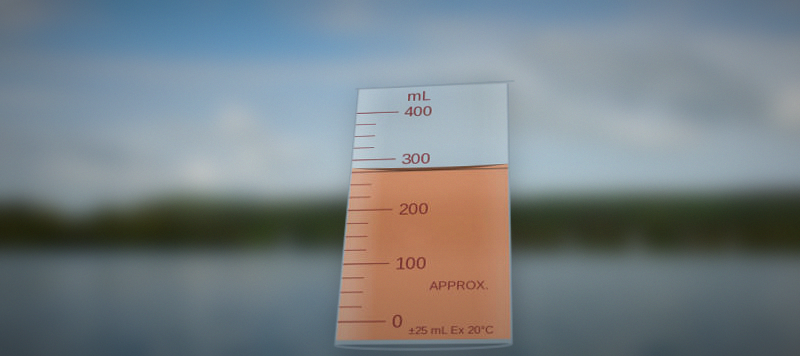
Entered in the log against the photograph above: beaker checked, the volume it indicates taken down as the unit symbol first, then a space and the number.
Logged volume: mL 275
